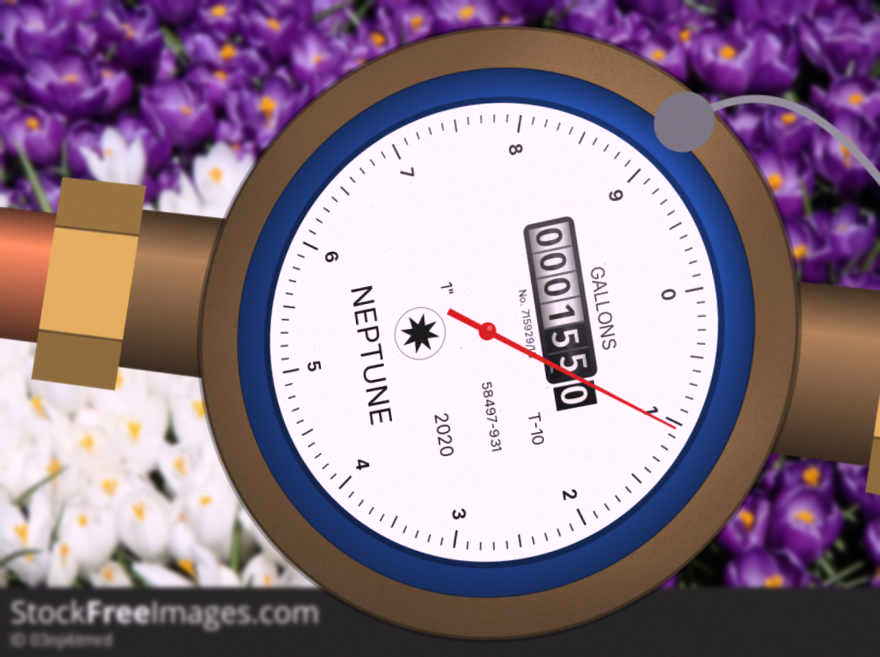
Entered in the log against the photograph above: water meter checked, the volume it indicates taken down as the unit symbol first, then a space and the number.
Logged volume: gal 1551.0
